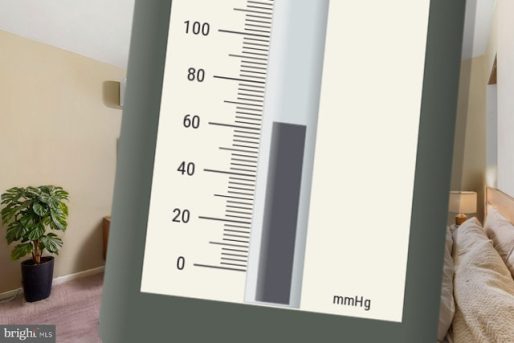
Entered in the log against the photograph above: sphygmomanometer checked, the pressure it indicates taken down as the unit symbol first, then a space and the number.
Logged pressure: mmHg 64
